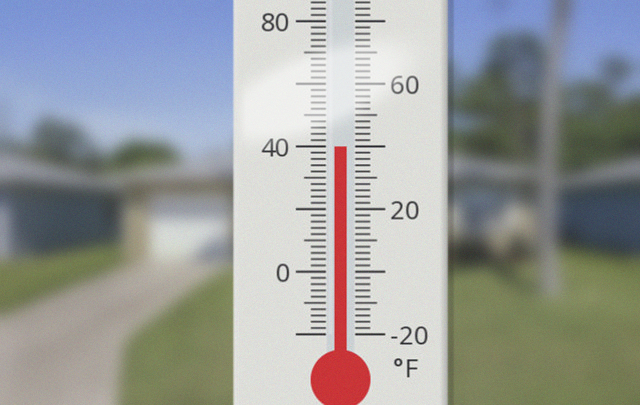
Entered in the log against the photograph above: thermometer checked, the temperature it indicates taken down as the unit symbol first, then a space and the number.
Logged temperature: °F 40
